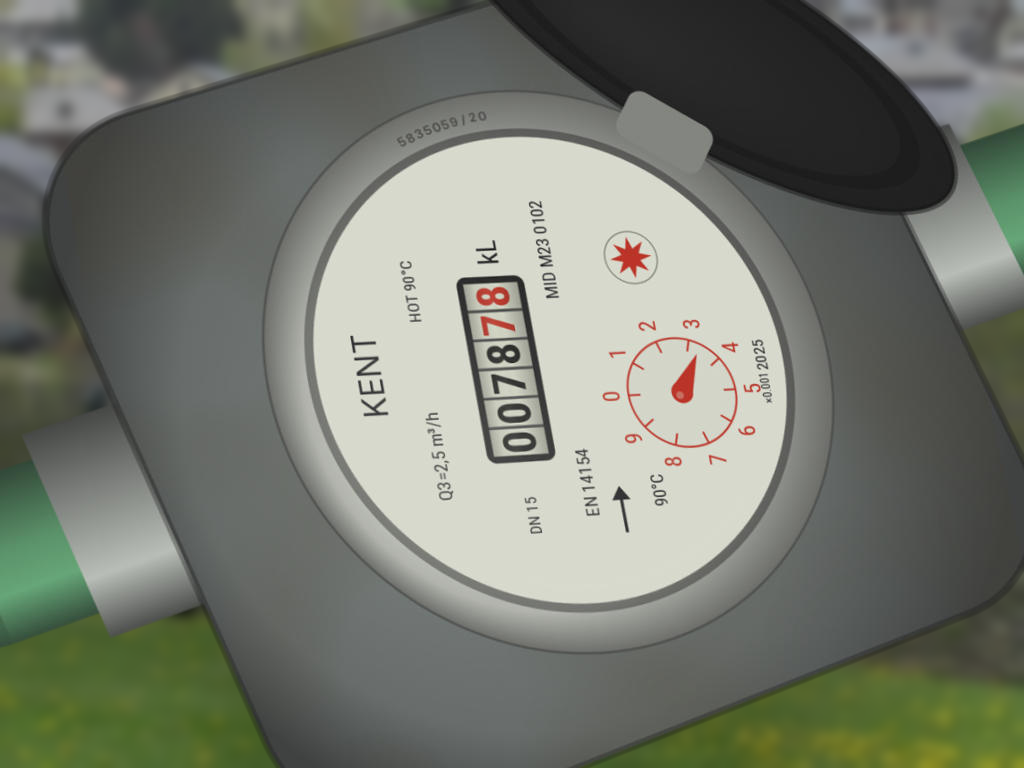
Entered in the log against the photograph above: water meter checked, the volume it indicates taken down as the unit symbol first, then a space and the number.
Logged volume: kL 78.783
